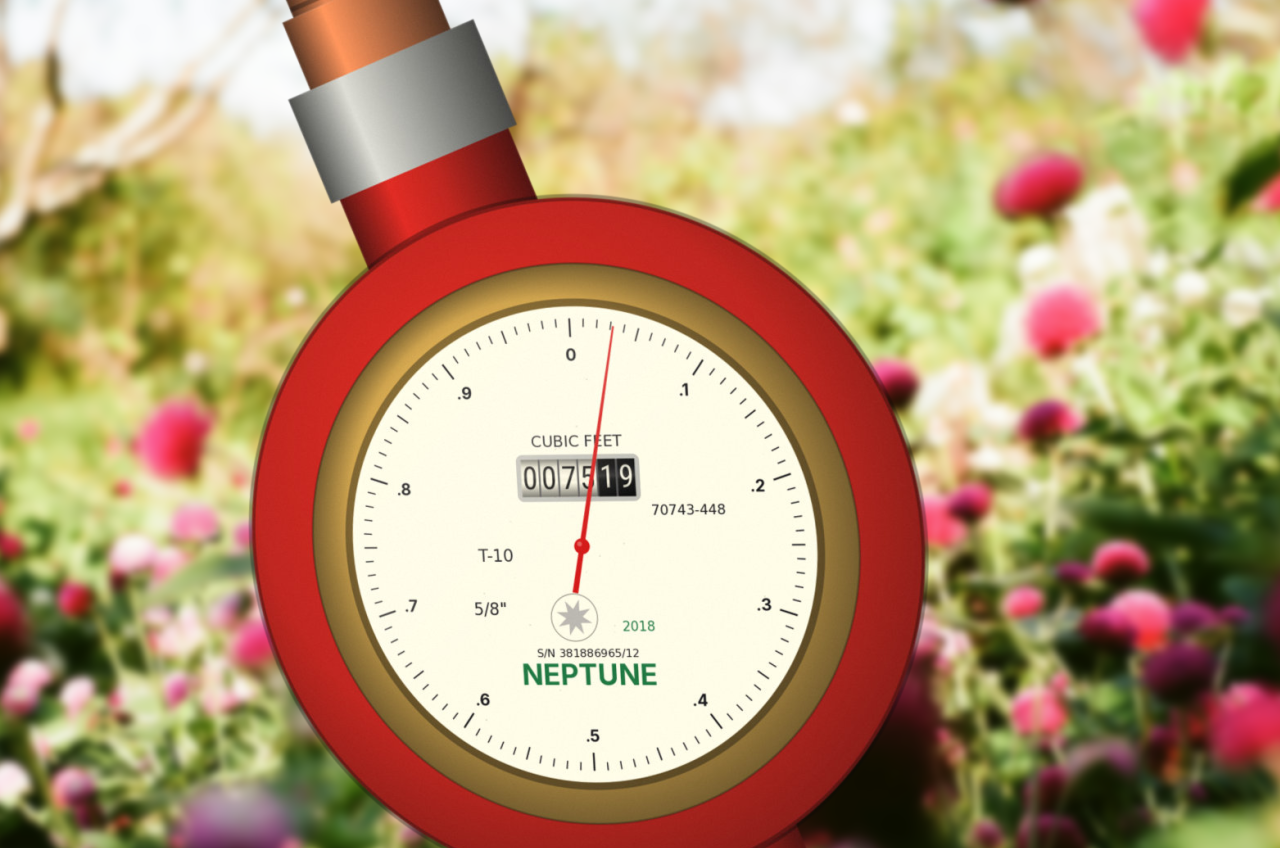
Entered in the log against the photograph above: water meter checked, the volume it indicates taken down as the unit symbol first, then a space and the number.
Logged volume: ft³ 7519.03
